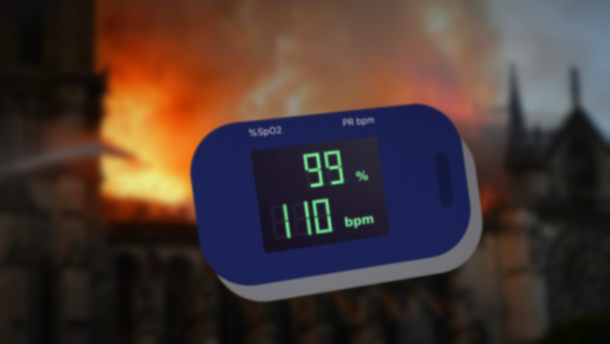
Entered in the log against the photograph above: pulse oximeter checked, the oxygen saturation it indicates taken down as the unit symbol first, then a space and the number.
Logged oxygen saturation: % 99
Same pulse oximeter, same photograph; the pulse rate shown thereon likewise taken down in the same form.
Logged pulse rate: bpm 110
